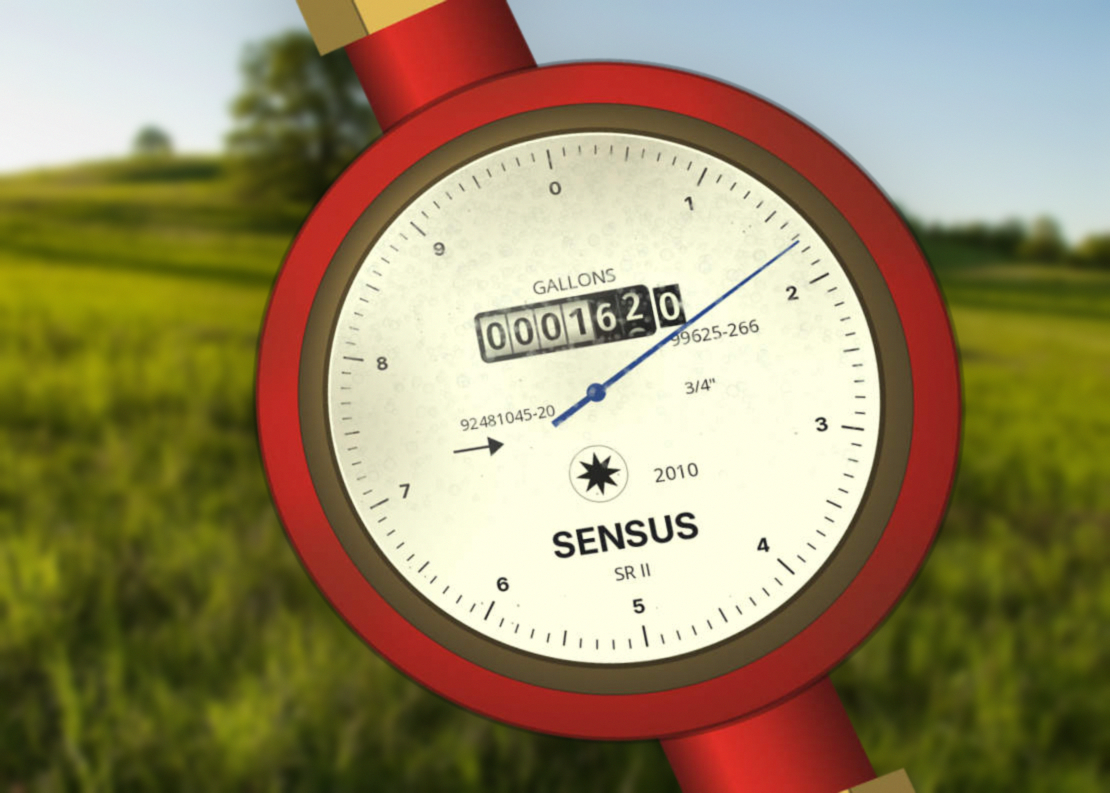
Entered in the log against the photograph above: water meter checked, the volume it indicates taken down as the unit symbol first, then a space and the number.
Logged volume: gal 1621.7
